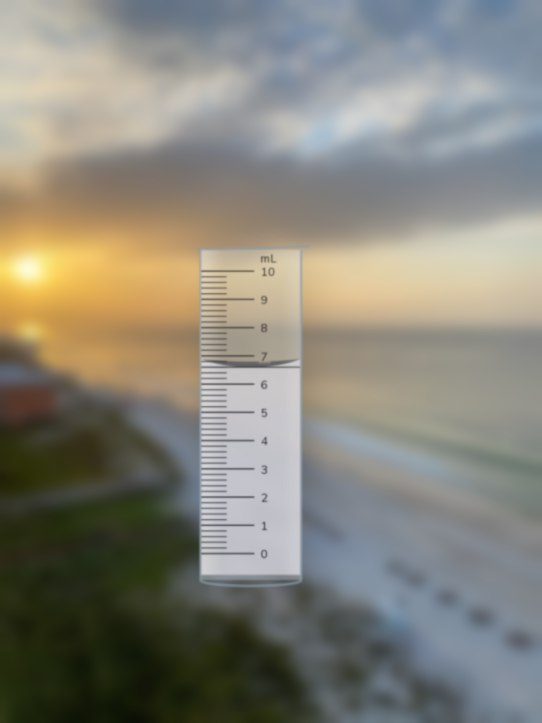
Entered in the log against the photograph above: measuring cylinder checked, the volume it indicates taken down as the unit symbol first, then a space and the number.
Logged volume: mL 6.6
